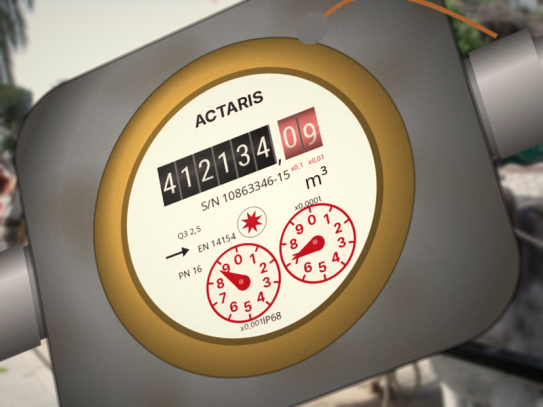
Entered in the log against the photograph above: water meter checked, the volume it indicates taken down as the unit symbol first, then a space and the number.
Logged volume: m³ 412134.0887
